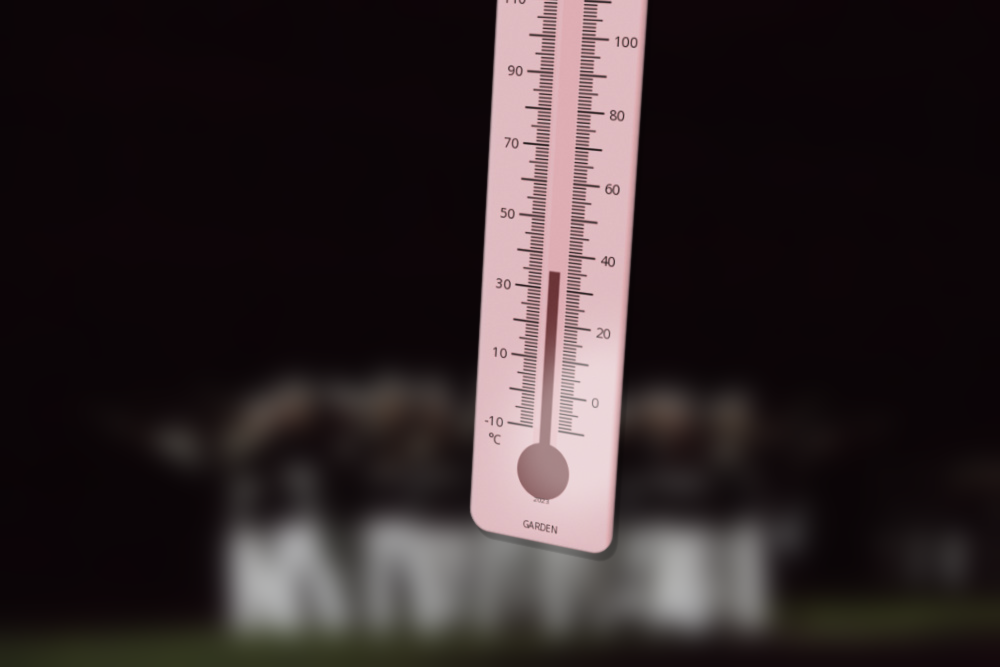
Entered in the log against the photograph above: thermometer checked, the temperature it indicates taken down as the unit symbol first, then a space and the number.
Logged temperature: °C 35
